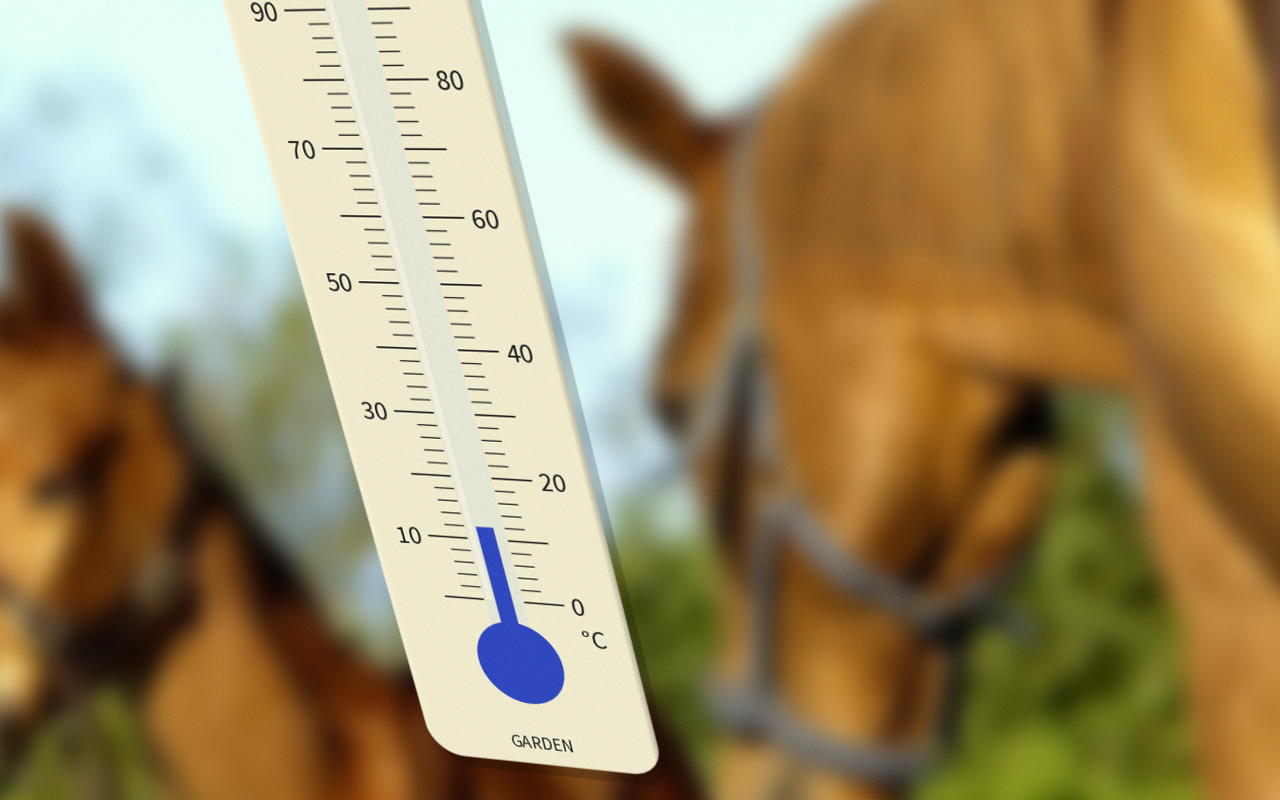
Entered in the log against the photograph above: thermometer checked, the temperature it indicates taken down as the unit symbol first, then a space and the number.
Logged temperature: °C 12
